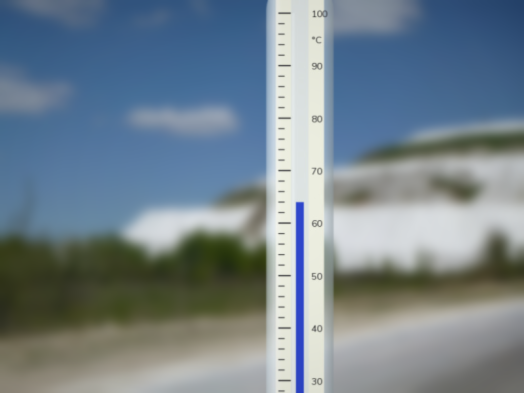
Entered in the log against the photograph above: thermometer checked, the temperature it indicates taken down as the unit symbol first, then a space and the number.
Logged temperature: °C 64
